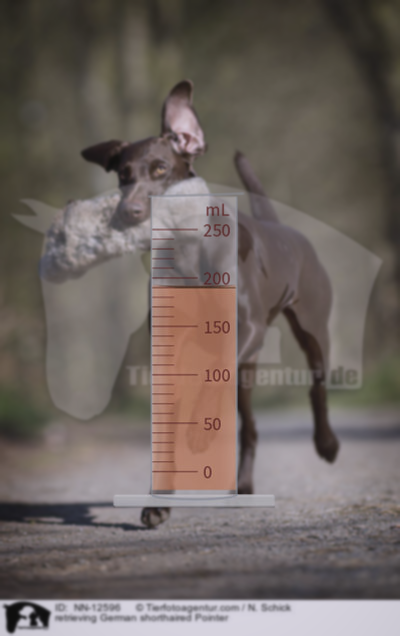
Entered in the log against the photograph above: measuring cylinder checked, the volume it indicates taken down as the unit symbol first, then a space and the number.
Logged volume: mL 190
